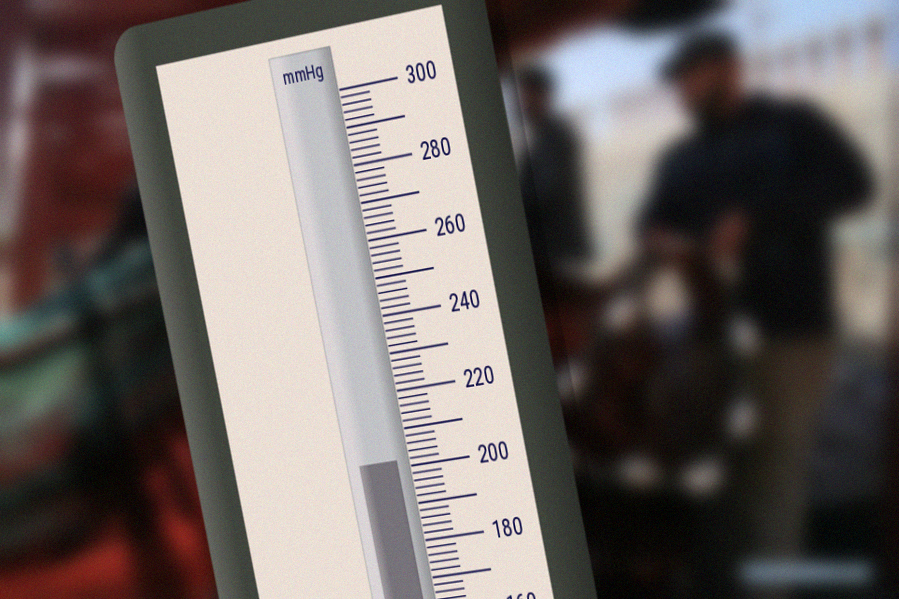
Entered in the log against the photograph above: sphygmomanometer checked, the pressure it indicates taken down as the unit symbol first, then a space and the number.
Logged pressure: mmHg 202
